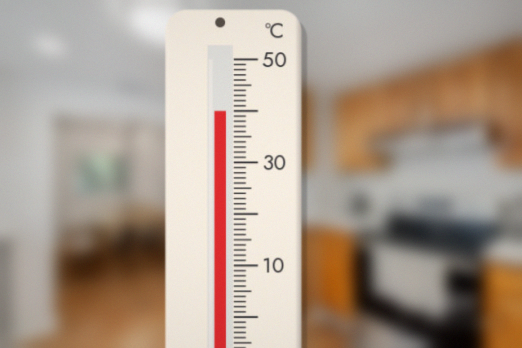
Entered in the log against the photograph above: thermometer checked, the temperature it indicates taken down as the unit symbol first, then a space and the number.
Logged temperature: °C 40
